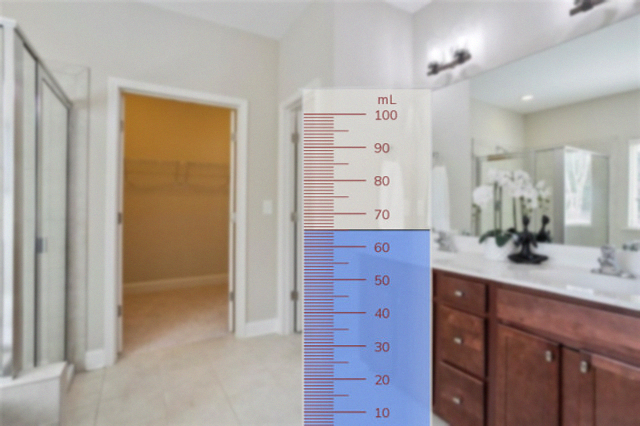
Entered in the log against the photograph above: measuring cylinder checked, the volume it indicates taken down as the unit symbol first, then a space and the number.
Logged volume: mL 65
